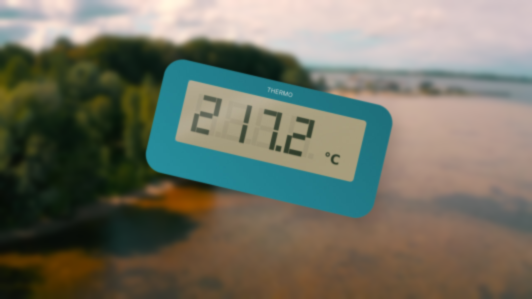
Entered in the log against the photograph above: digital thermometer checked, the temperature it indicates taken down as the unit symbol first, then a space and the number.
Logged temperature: °C 217.2
